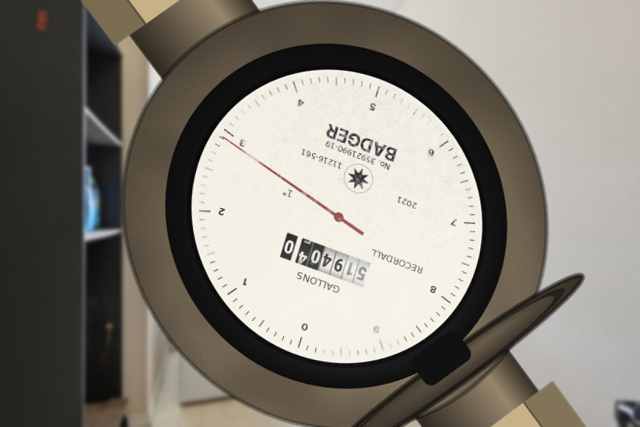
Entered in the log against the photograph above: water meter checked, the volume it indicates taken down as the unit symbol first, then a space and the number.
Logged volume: gal 5194042.9
